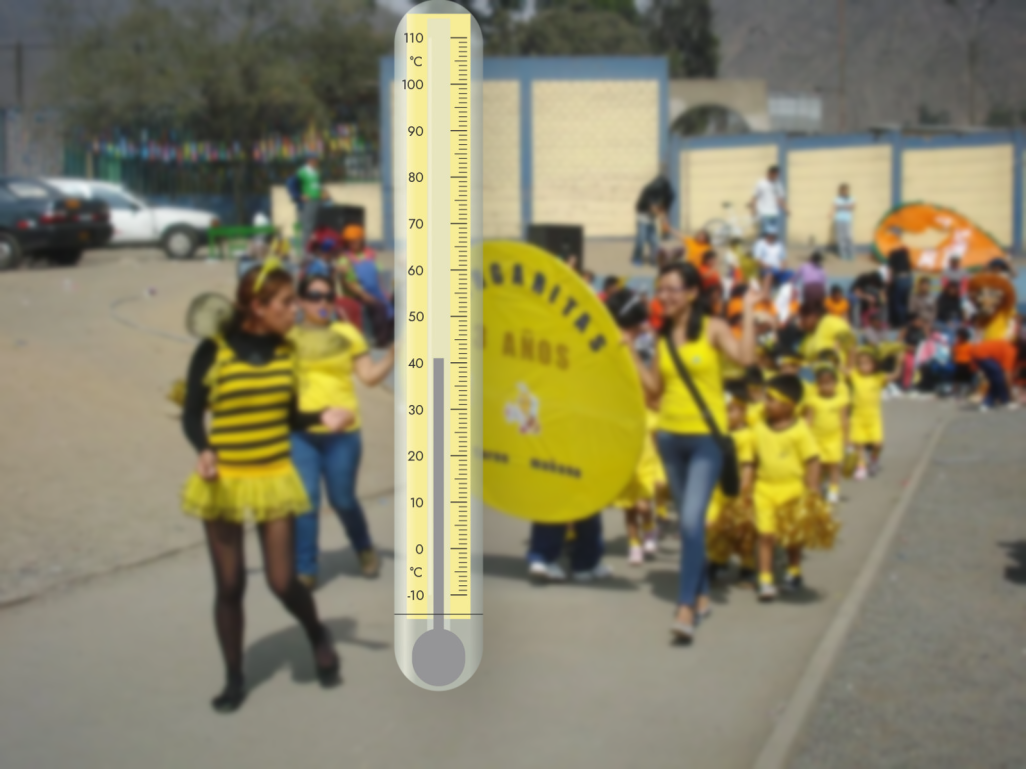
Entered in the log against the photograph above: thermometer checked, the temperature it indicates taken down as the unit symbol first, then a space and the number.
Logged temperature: °C 41
